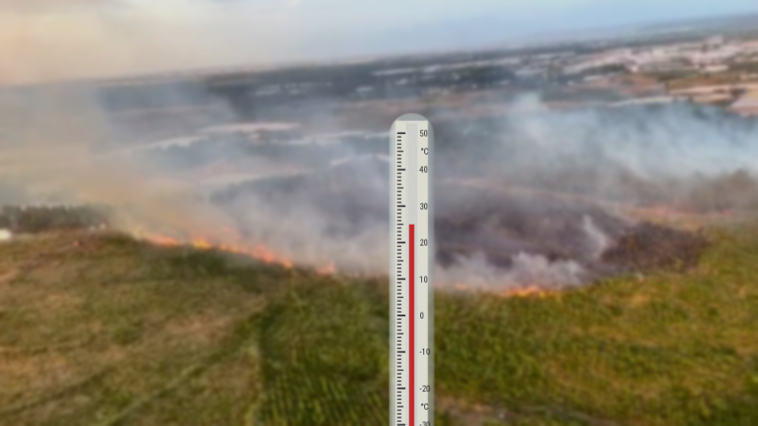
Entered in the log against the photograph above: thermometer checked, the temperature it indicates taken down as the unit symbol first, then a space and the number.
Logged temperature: °C 25
